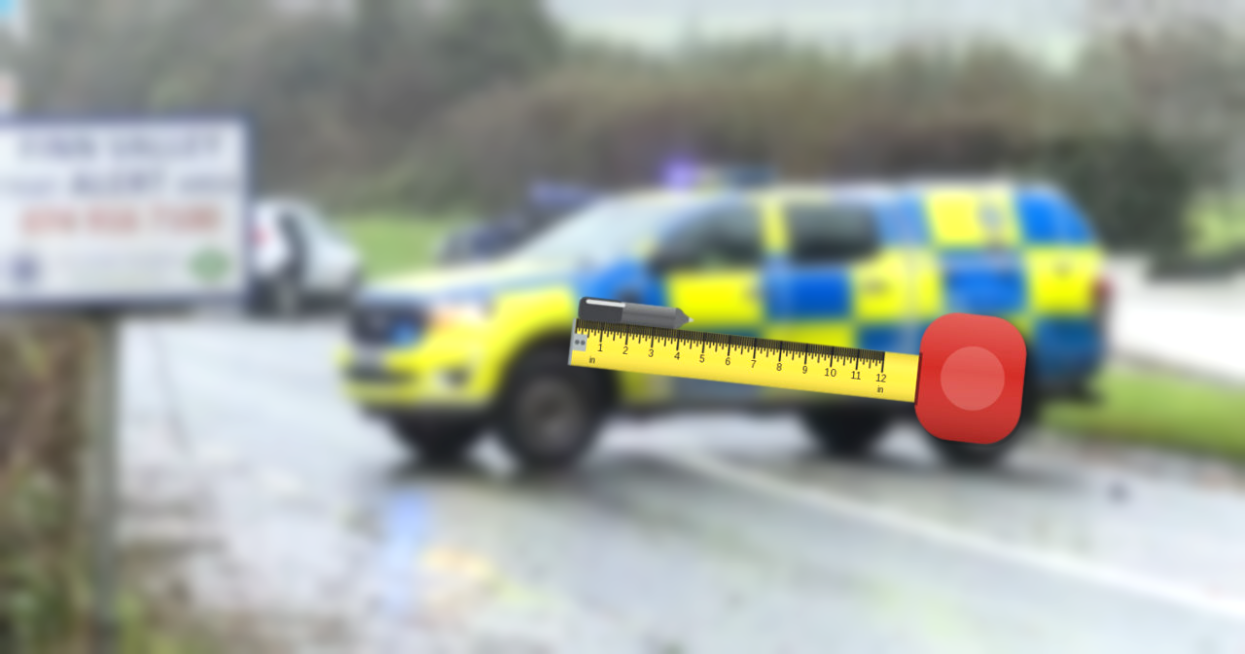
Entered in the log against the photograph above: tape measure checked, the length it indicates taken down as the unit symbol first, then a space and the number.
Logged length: in 4.5
